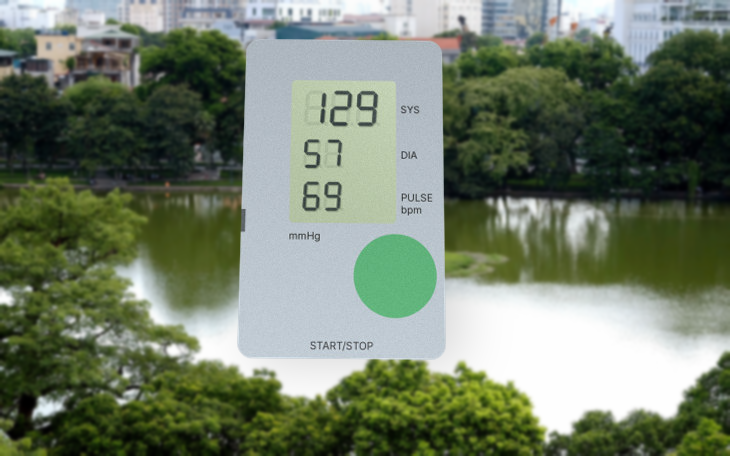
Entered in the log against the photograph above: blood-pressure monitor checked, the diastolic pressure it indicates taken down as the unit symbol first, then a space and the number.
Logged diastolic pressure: mmHg 57
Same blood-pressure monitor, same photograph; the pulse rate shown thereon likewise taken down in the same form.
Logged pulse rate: bpm 69
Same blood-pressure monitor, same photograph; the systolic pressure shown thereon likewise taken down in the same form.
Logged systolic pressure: mmHg 129
